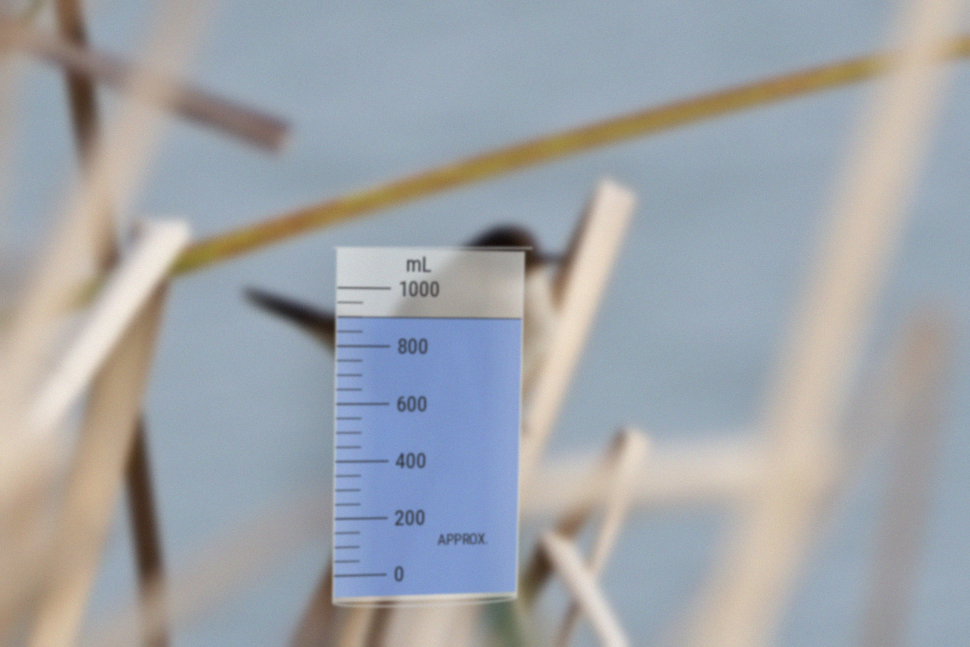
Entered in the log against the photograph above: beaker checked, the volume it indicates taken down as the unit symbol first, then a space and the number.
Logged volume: mL 900
